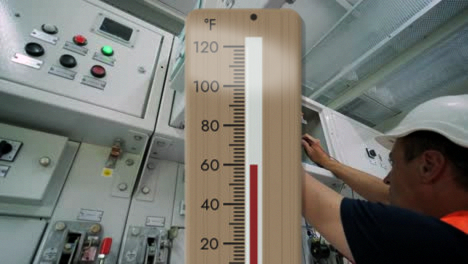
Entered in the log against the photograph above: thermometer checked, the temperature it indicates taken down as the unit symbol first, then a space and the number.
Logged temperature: °F 60
